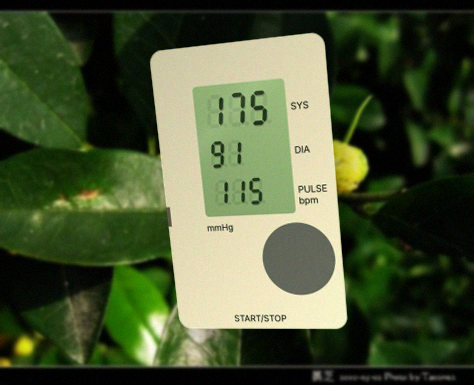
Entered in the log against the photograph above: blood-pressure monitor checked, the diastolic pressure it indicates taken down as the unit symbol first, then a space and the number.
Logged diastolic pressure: mmHg 91
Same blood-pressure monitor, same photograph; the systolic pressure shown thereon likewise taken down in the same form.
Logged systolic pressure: mmHg 175
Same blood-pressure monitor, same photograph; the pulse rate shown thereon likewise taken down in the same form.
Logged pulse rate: bpm 115
